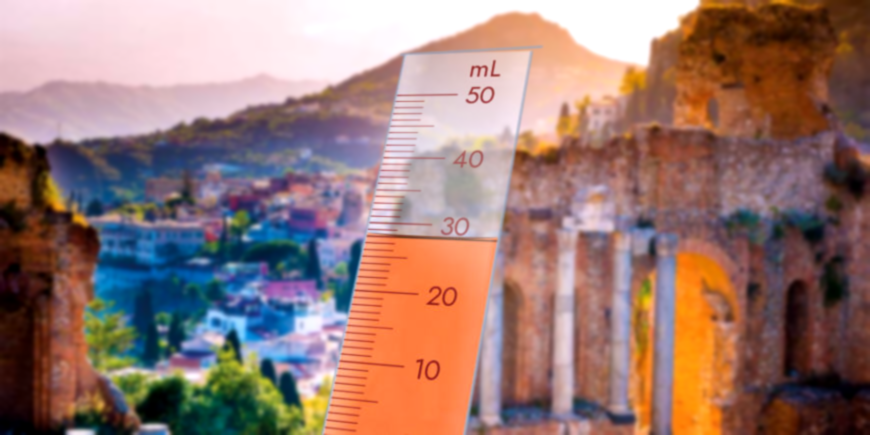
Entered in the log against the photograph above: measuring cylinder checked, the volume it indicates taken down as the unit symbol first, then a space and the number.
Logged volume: mL 28
